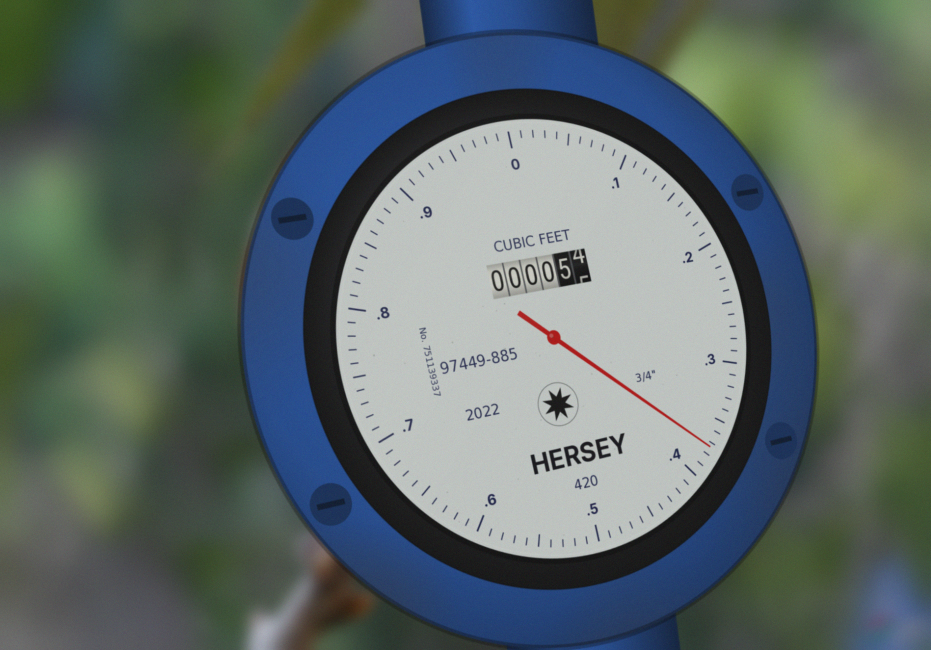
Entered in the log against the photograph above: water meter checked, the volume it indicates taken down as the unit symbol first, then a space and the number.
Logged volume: ft³ 54.37
